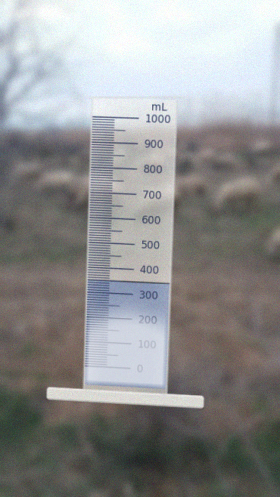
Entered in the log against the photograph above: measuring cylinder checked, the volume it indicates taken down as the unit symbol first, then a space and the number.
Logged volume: mL 350
